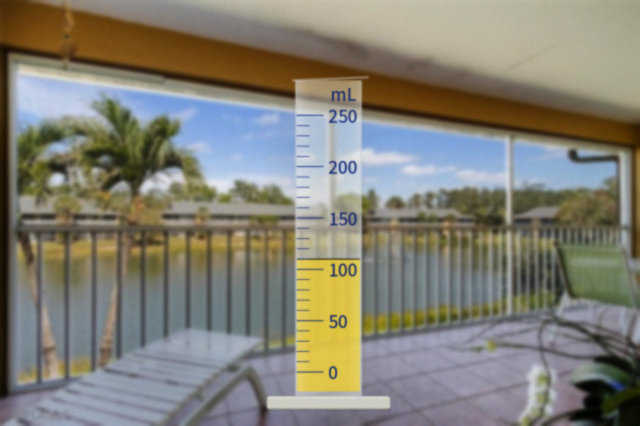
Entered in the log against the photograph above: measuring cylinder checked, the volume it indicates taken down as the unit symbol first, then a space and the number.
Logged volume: mL 110
